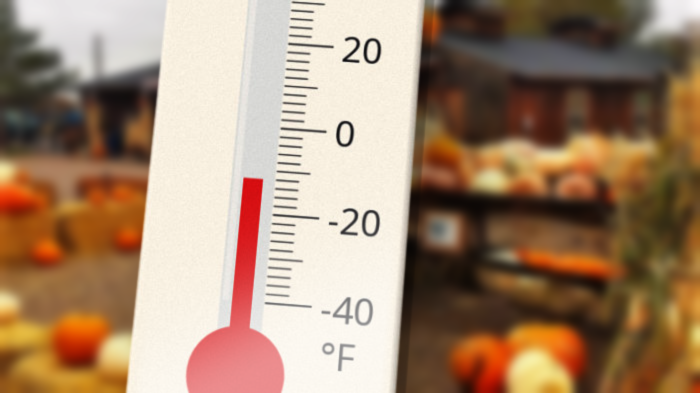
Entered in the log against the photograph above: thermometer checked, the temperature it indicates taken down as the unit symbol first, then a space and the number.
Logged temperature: °F -12
